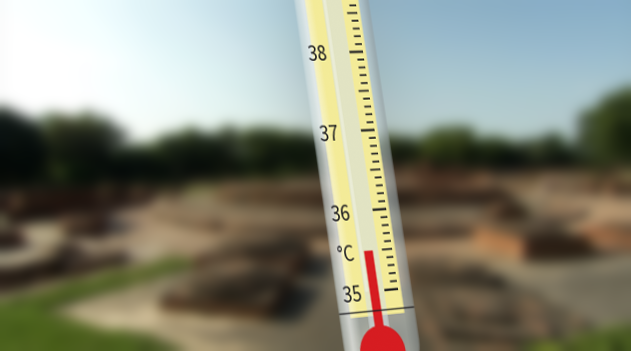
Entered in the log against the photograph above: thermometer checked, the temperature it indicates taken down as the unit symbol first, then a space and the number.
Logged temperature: °C 35.5
